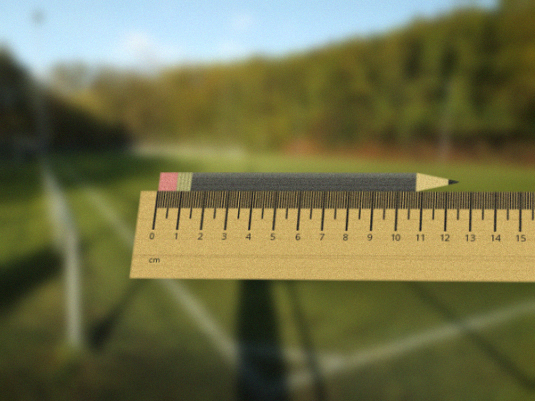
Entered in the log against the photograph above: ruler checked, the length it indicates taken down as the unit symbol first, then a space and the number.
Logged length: cm 12.5
